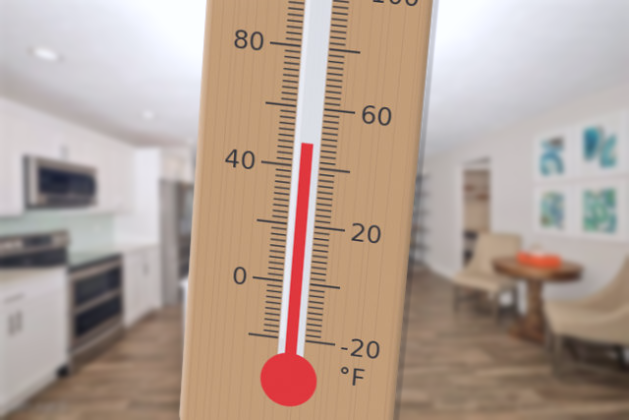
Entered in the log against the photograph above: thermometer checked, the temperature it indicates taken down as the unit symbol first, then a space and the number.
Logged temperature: °F 48
